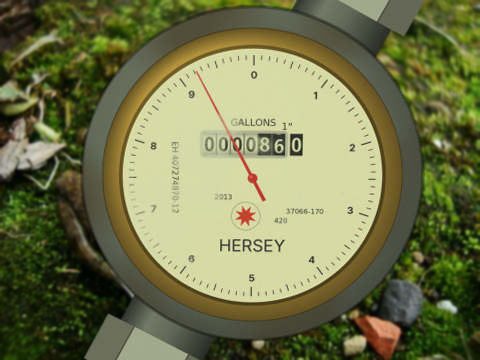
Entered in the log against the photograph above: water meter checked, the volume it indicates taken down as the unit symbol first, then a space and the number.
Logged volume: gal 859.2
